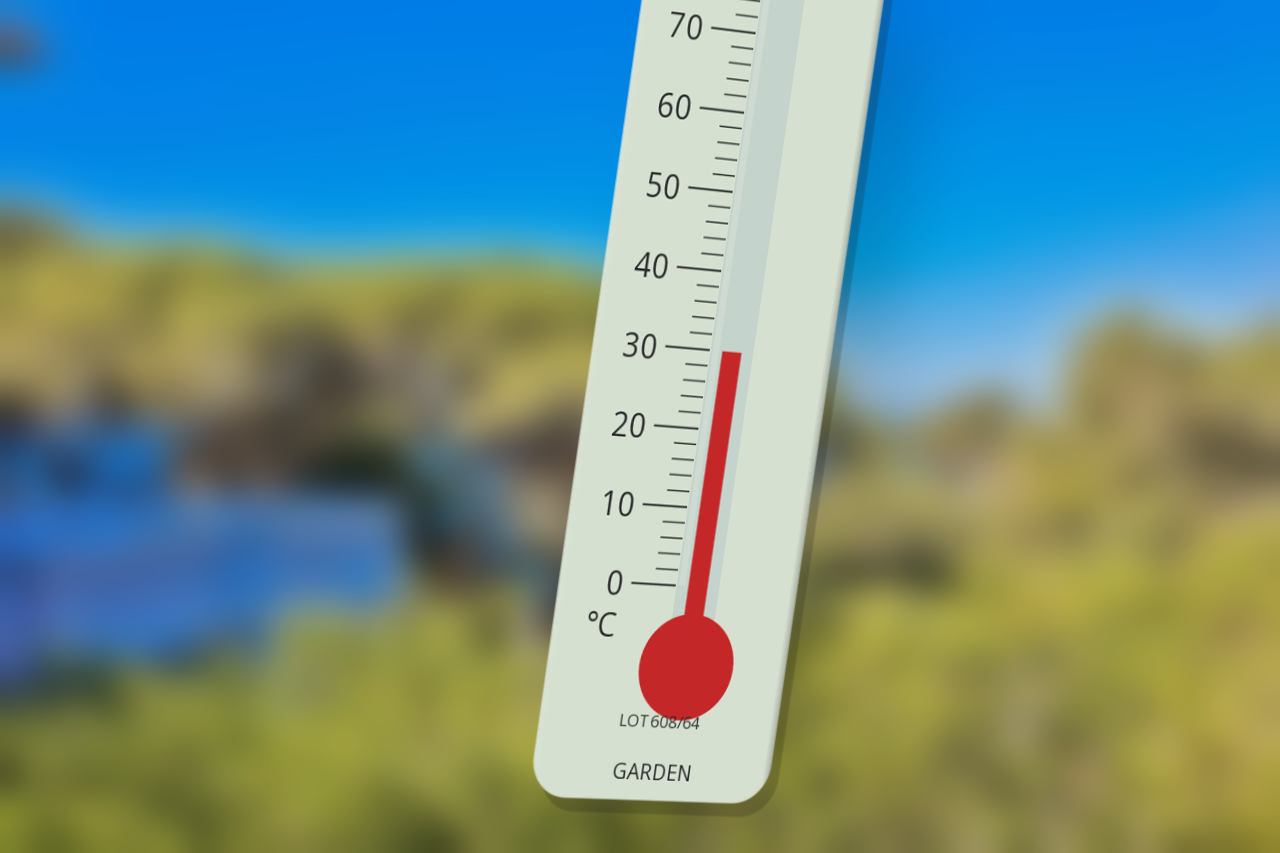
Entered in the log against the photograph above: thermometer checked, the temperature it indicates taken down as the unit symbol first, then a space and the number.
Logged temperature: °C 30
